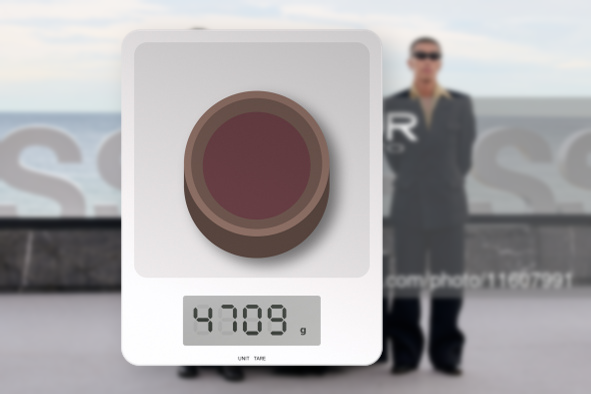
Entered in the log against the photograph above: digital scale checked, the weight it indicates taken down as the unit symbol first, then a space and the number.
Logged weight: g 4709
